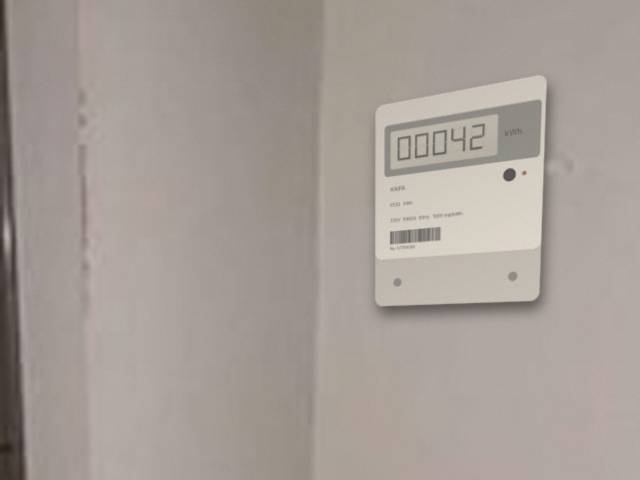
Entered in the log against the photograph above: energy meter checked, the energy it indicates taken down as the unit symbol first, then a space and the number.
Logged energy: kWh 42
